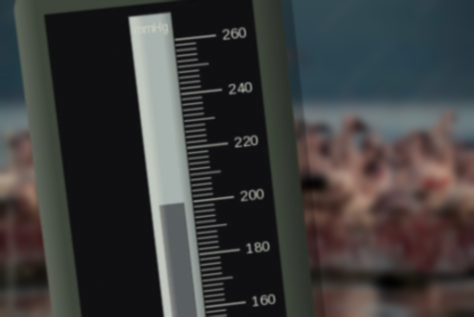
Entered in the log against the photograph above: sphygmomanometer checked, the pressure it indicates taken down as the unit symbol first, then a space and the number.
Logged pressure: mmHg 200
